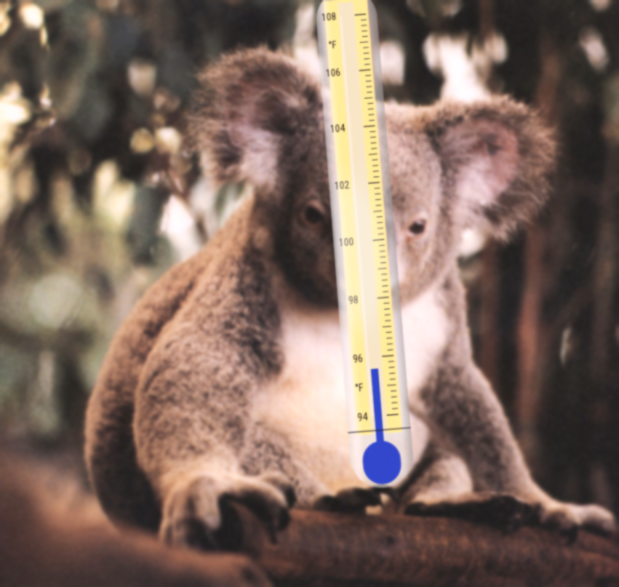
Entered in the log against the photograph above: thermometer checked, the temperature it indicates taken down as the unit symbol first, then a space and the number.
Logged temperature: °F 95.6
